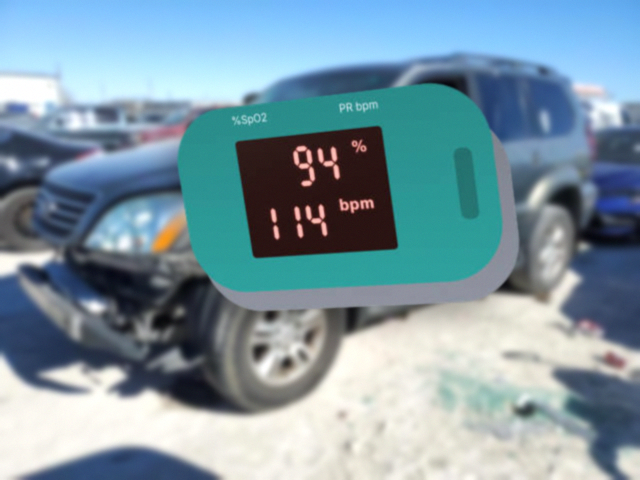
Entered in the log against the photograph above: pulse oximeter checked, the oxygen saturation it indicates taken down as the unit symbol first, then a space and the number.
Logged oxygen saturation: % 94
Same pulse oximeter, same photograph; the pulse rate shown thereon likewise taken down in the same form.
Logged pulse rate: bpm 114
